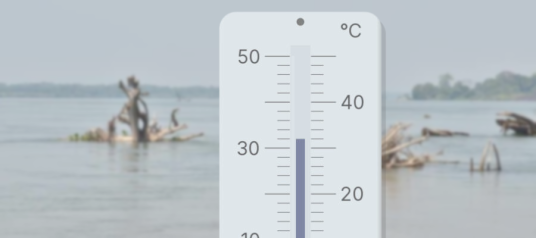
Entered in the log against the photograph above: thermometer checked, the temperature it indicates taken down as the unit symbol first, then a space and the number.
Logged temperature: °C 32
